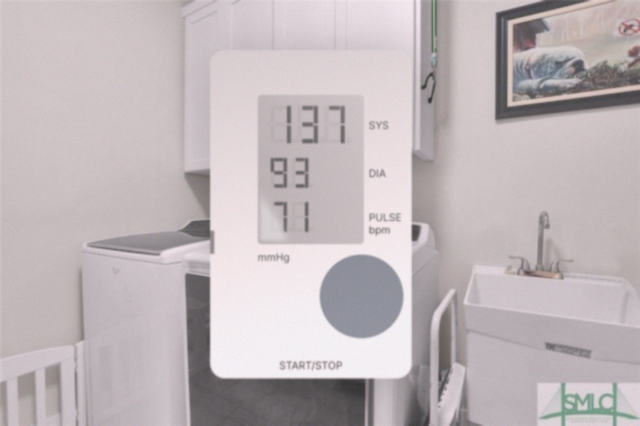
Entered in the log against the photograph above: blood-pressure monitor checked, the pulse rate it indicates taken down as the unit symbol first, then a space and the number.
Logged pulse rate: bpm 71
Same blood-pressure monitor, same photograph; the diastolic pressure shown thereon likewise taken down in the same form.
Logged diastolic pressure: mmHg 93
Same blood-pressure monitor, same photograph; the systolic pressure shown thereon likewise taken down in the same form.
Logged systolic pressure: mmHg 137
